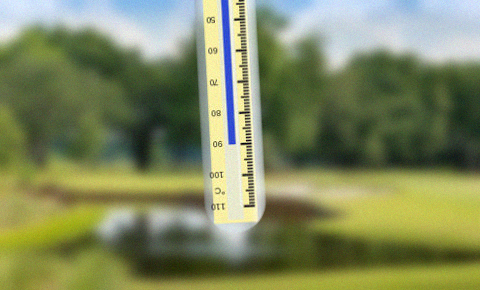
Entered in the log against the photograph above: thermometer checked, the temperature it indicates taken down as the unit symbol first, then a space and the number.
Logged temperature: °C 90
